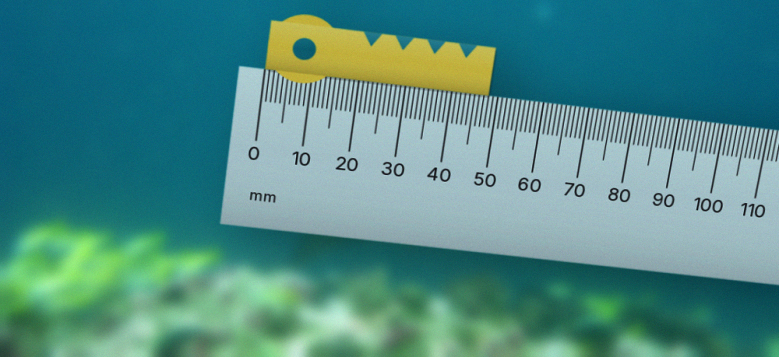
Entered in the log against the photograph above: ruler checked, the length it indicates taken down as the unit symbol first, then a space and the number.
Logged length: mm 48
